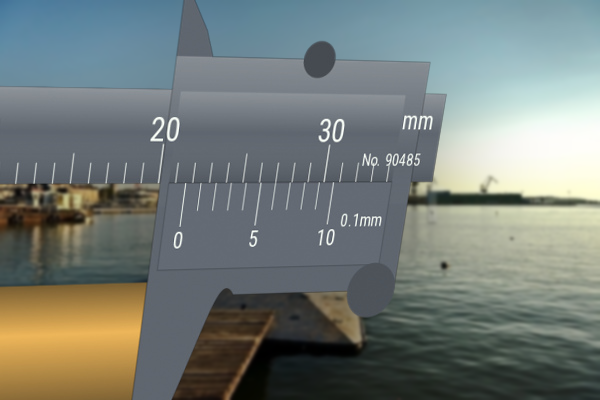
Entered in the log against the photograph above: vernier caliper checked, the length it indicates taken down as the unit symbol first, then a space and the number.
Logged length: mm 21.6
